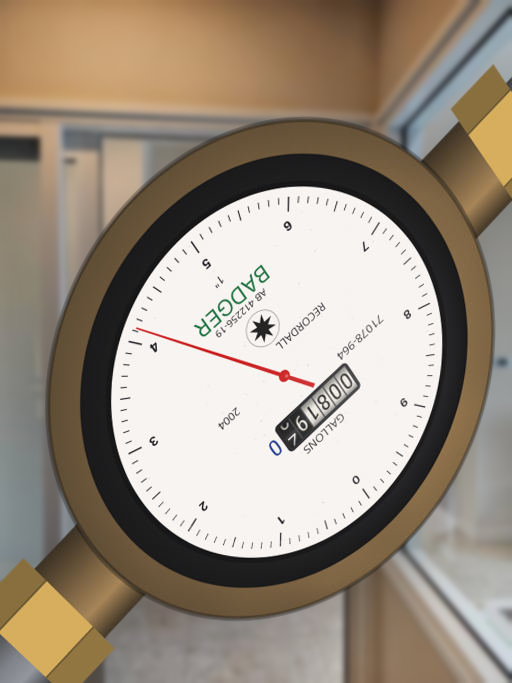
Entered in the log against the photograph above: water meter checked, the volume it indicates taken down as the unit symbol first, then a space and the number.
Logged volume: gal 81924.1
